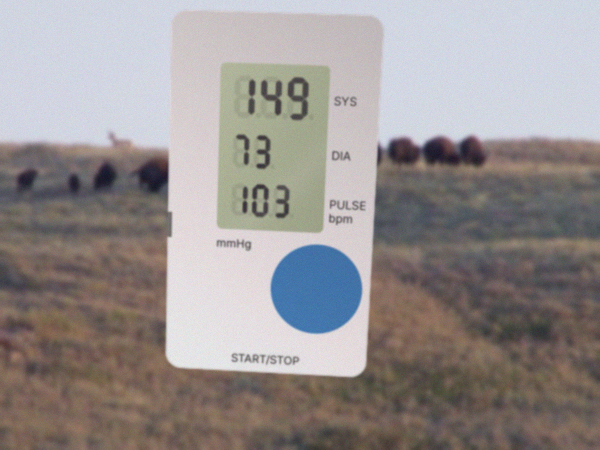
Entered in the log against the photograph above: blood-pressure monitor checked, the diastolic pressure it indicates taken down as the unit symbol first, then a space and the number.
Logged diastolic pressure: mmHg 73
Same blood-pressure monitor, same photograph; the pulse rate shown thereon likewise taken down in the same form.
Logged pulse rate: bpm 103
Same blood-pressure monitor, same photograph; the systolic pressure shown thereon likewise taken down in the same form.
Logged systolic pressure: mmHg 149
